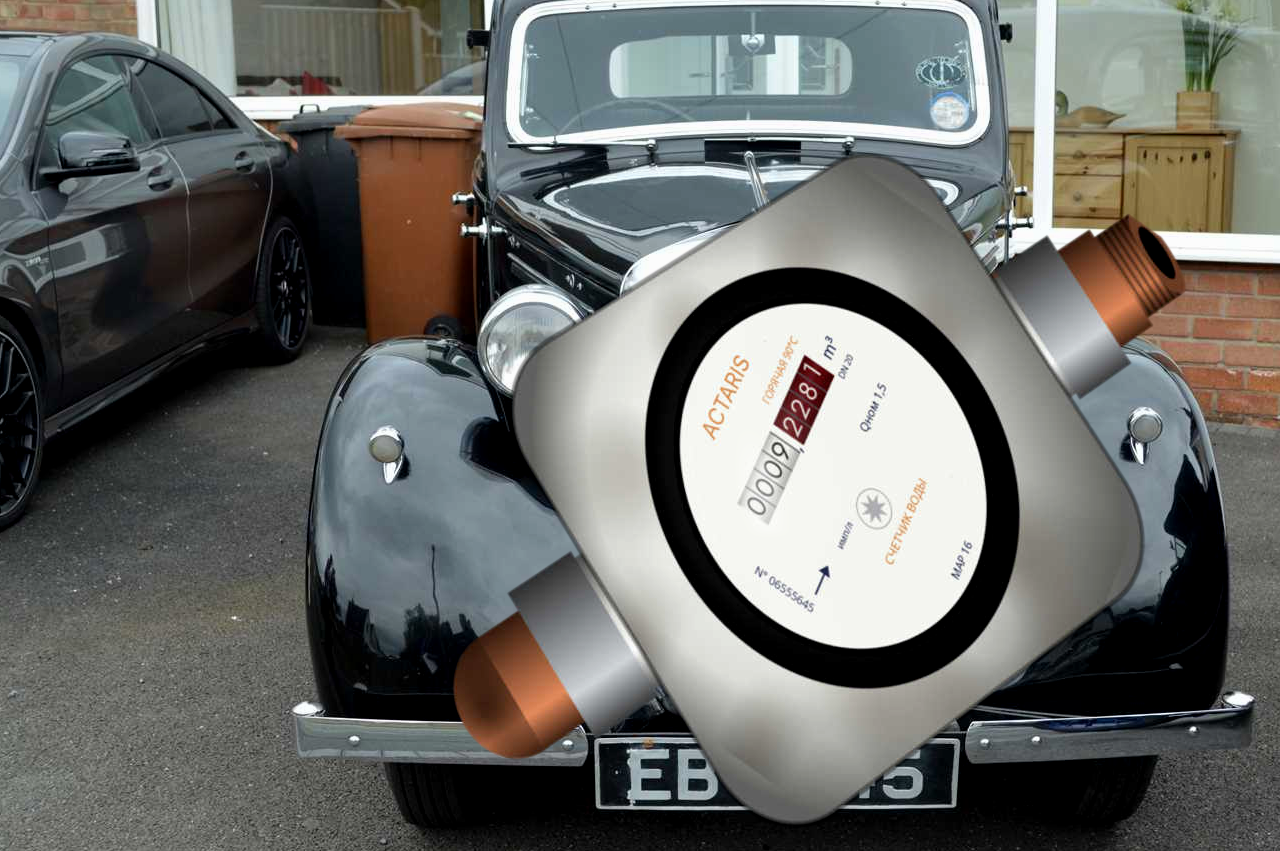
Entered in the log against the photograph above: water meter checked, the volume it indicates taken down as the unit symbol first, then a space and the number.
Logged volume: m³ 9.2281
